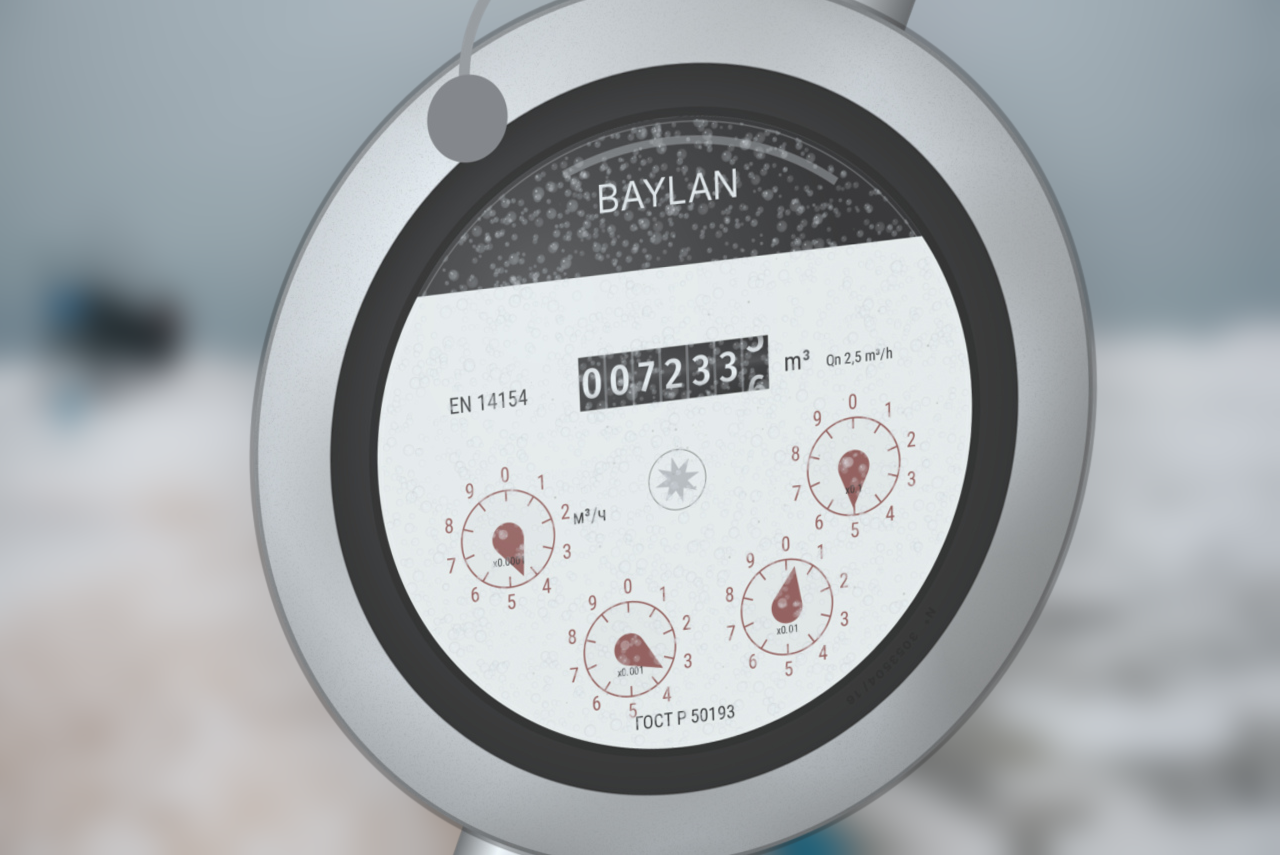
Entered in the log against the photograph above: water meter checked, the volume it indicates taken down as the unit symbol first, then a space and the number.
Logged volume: m³ 72335.5034
